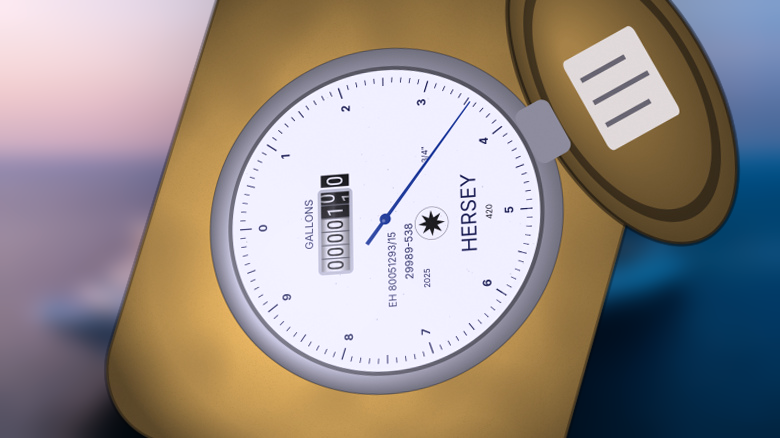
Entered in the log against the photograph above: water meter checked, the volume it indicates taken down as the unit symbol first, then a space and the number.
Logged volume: gal 103.5
